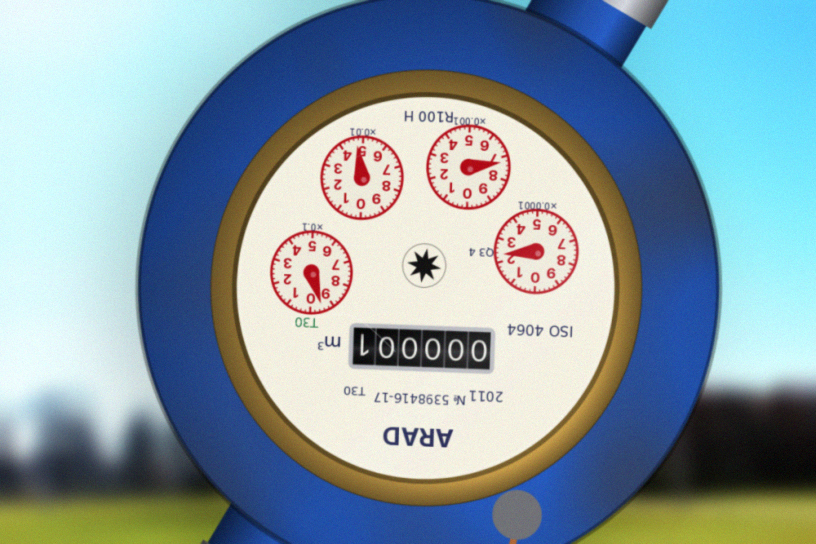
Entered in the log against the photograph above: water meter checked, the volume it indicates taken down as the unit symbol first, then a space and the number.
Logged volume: m³ 0.9472
